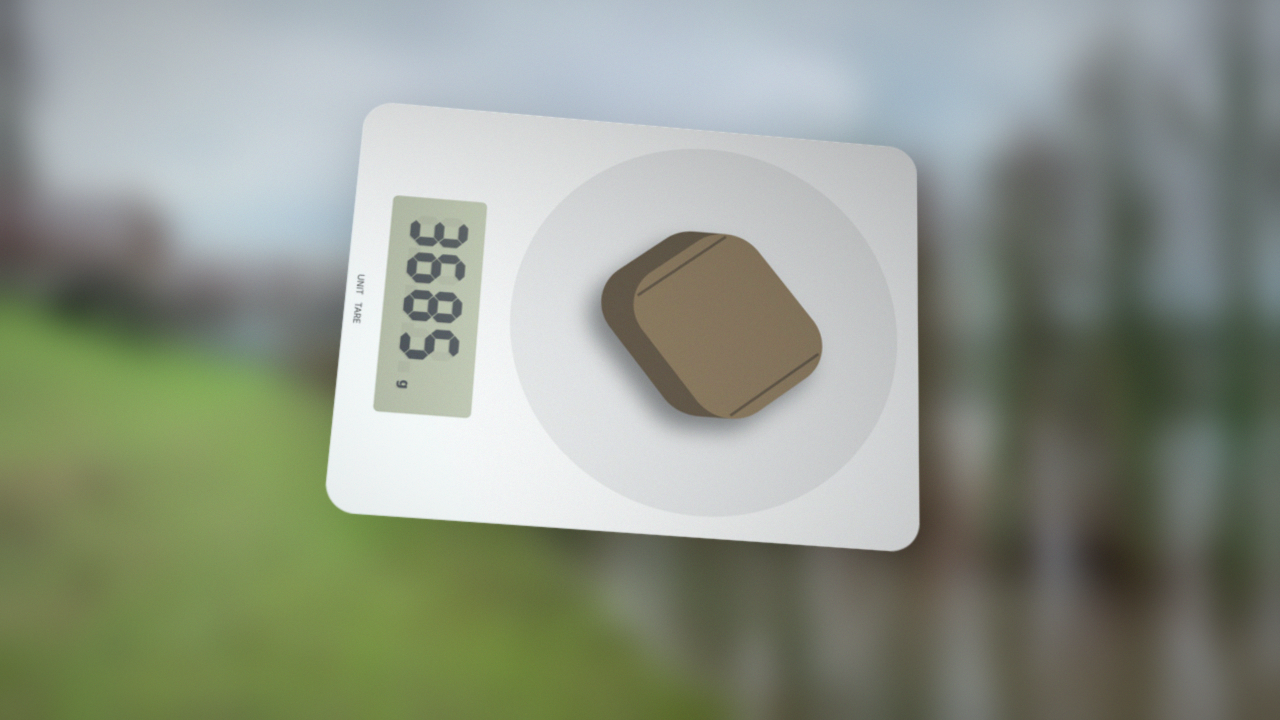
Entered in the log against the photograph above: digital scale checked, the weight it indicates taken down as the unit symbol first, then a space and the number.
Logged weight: g 3685
